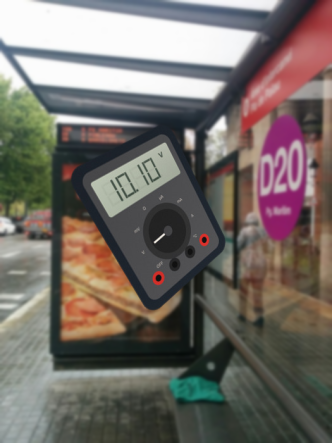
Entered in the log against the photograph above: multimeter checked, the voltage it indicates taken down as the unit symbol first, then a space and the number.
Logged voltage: V 10.10
